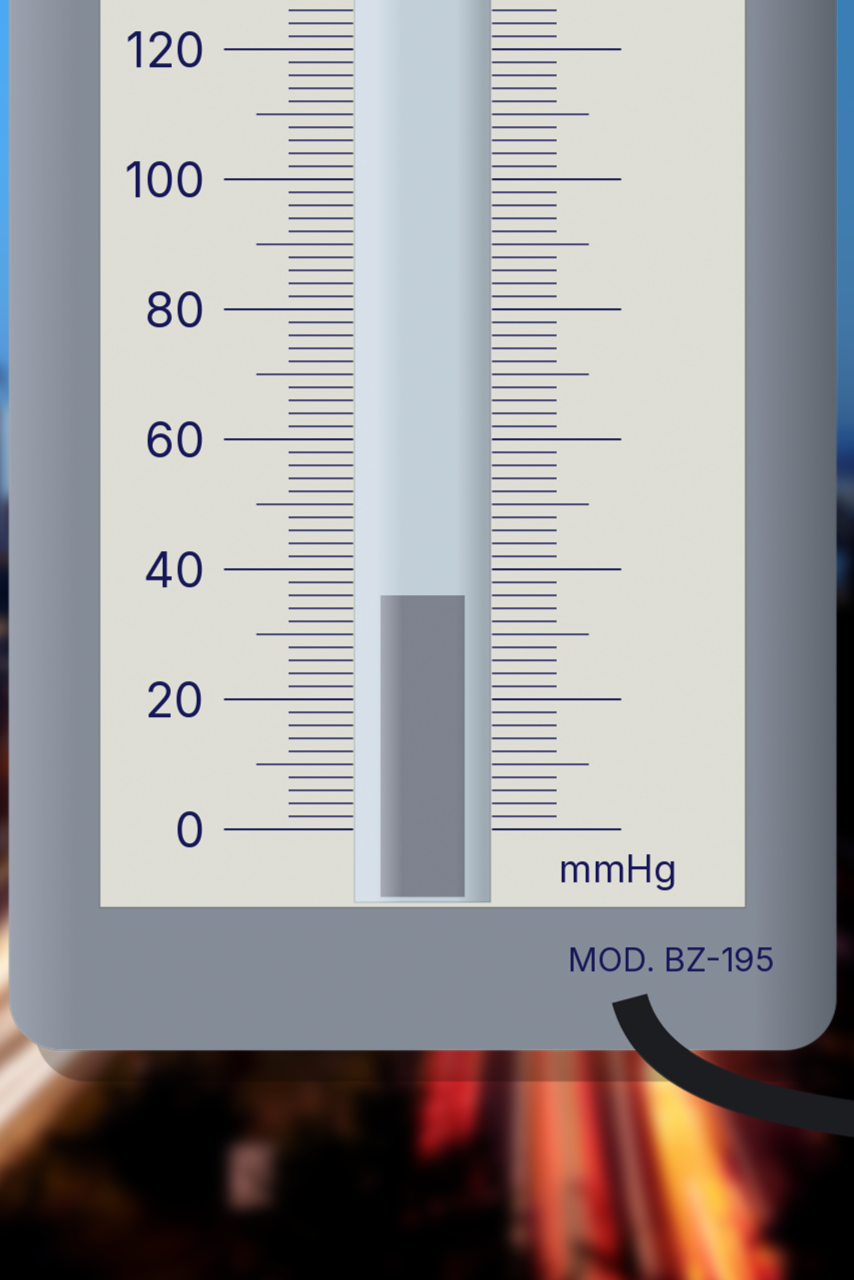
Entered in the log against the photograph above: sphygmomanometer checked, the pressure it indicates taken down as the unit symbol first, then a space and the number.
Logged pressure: mmHg 36
